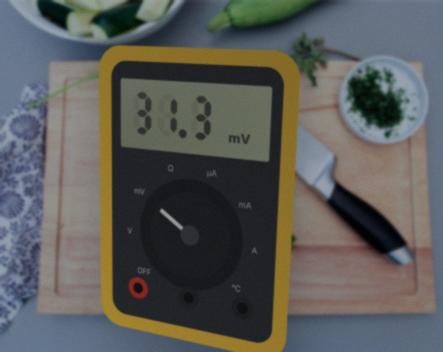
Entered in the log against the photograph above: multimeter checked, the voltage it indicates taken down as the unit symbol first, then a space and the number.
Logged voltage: mV 31.3
